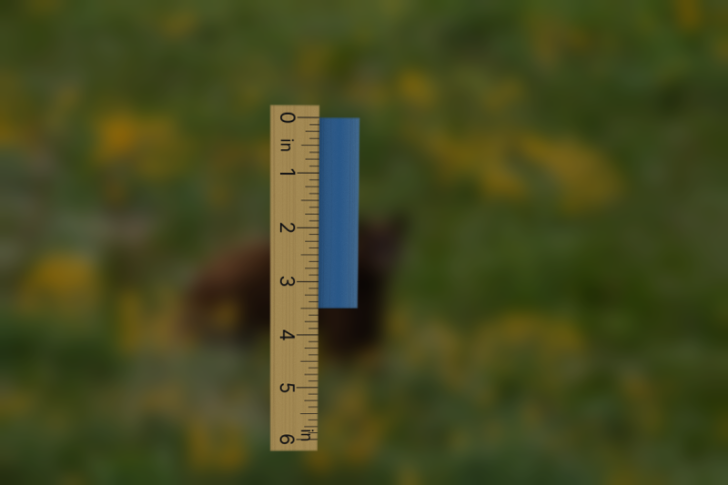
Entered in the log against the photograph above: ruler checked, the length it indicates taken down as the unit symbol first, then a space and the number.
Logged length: in 3.5
